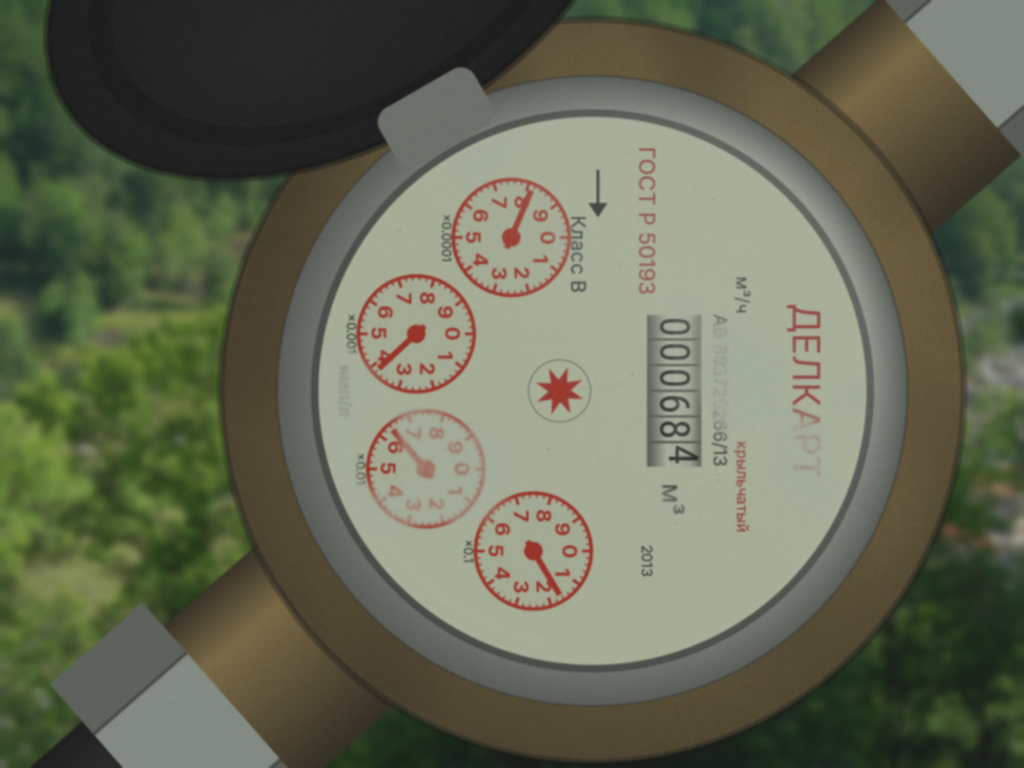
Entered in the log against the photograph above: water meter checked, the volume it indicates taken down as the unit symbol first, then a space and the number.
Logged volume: m³ 684.1638
